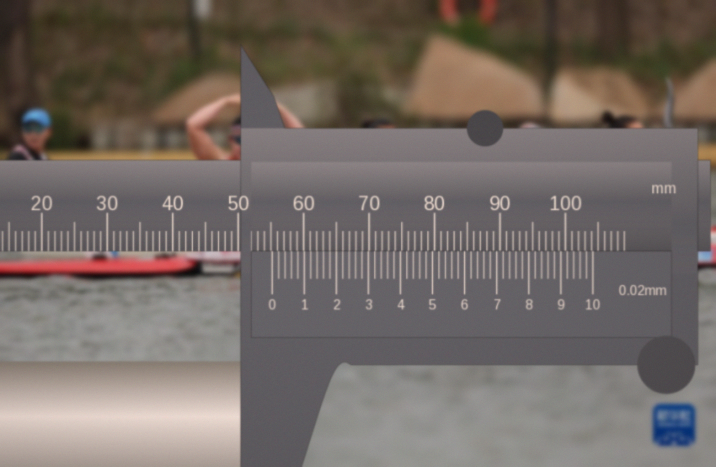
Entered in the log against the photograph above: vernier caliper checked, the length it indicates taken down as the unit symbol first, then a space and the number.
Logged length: mm 55.2
